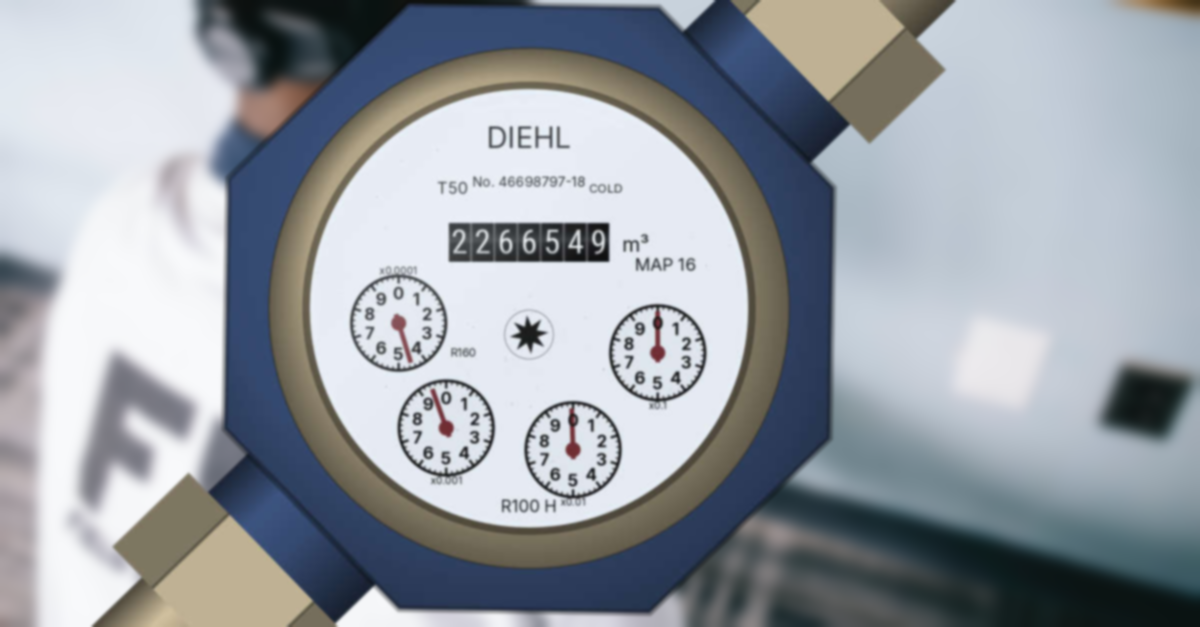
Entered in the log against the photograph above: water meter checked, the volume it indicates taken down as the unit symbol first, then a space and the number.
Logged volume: m³ 2266548.9994
